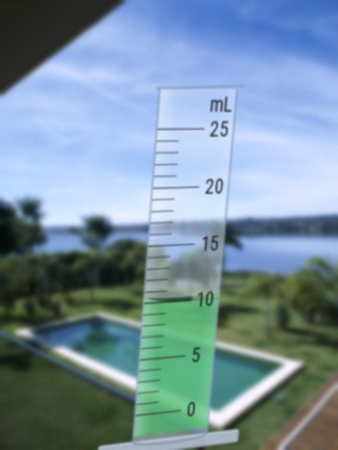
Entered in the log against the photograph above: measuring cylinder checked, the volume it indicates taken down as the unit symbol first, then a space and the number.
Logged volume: mL 10
